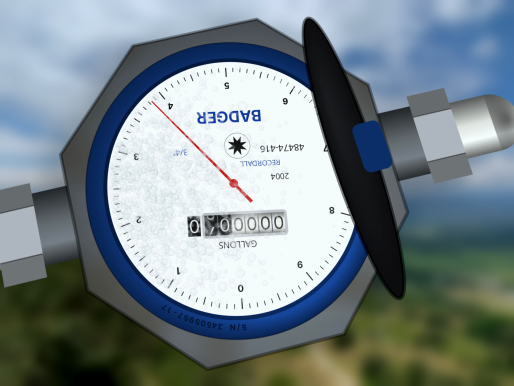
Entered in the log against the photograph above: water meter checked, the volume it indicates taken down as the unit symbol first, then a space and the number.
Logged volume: gal 73.8
